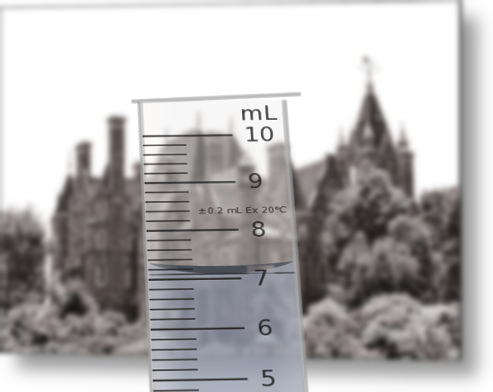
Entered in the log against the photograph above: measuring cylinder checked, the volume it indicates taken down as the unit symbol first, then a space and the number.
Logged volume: mL 7.1
